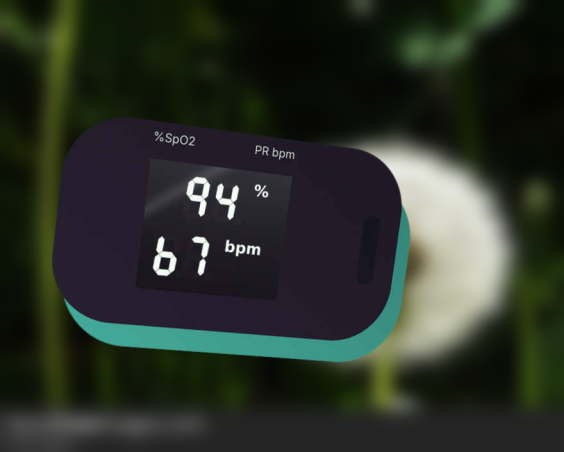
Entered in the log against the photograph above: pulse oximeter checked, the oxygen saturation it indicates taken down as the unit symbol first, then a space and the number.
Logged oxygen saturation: % 94
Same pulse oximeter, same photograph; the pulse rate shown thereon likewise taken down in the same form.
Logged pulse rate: bpm 67
